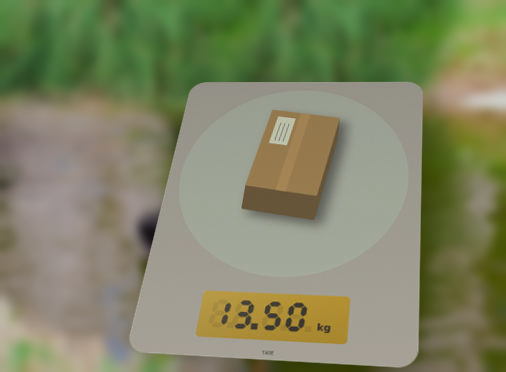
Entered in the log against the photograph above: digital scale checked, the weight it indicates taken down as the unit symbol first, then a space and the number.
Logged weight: kg 13.50
